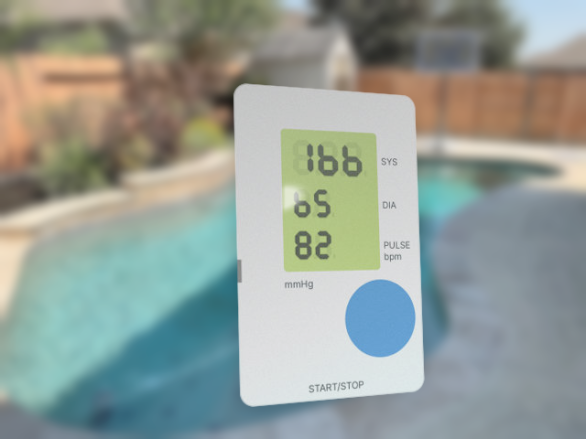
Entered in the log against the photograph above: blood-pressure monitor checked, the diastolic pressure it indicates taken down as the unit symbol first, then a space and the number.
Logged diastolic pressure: mmHg 65
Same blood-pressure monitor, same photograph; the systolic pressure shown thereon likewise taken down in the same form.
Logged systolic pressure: mmHg 166
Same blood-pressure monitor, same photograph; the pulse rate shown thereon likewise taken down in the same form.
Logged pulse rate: bpm 82
